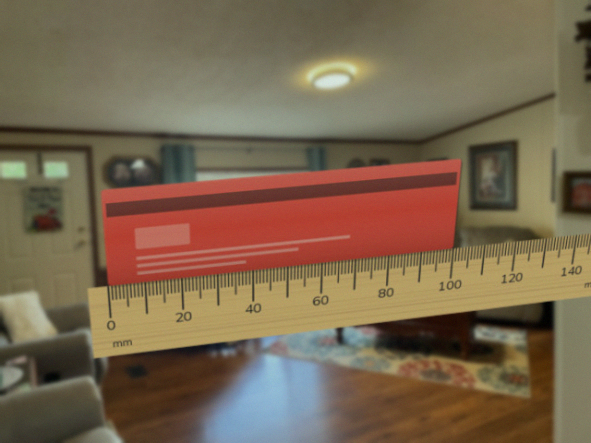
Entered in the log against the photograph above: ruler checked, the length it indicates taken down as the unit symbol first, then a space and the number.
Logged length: mm 100
